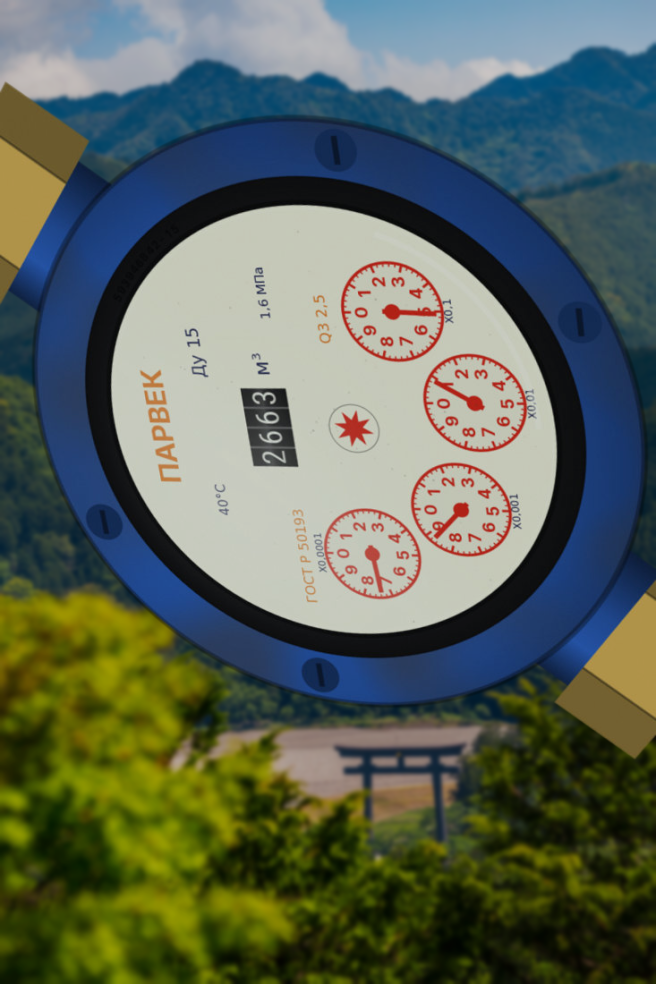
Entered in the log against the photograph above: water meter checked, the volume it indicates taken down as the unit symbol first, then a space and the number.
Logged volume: m³ 2663.5087
